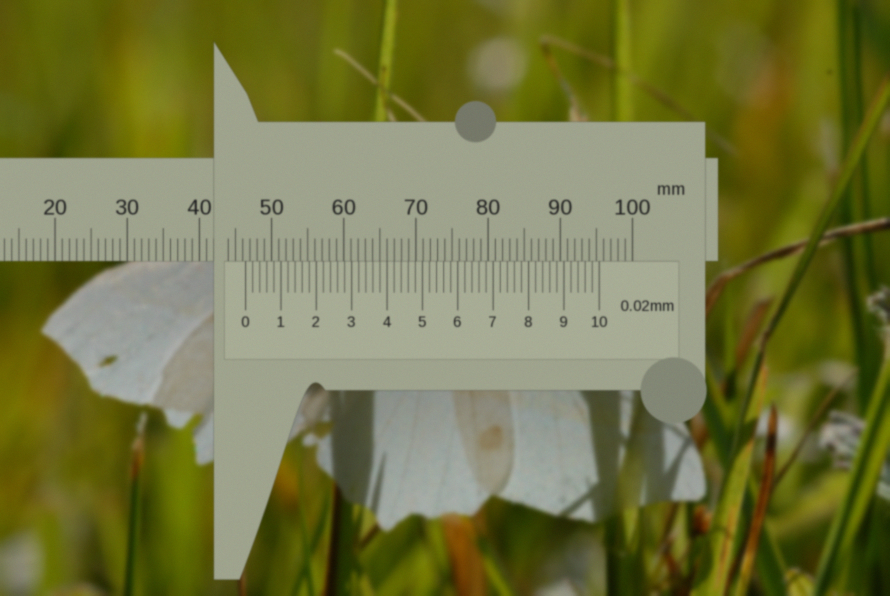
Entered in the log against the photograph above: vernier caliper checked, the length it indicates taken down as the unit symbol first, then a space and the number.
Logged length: mm 46.4
